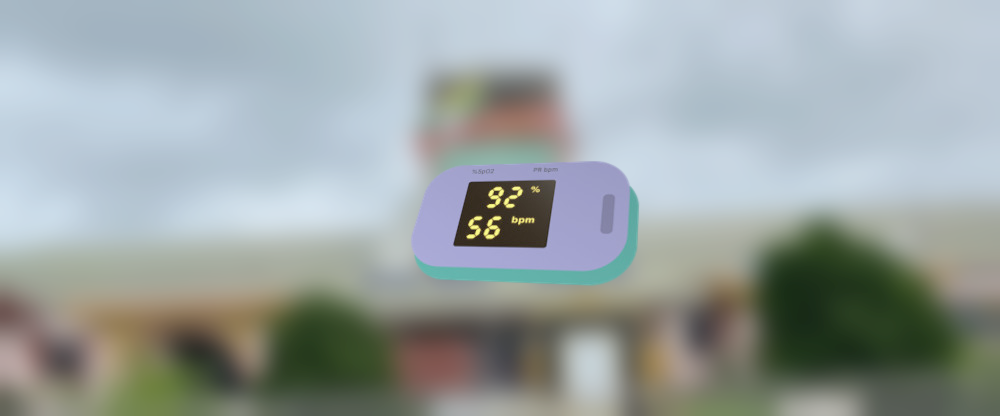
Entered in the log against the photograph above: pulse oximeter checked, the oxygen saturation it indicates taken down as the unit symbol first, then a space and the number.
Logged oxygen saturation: % 92
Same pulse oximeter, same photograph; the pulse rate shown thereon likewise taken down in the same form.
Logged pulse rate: bpm 56
